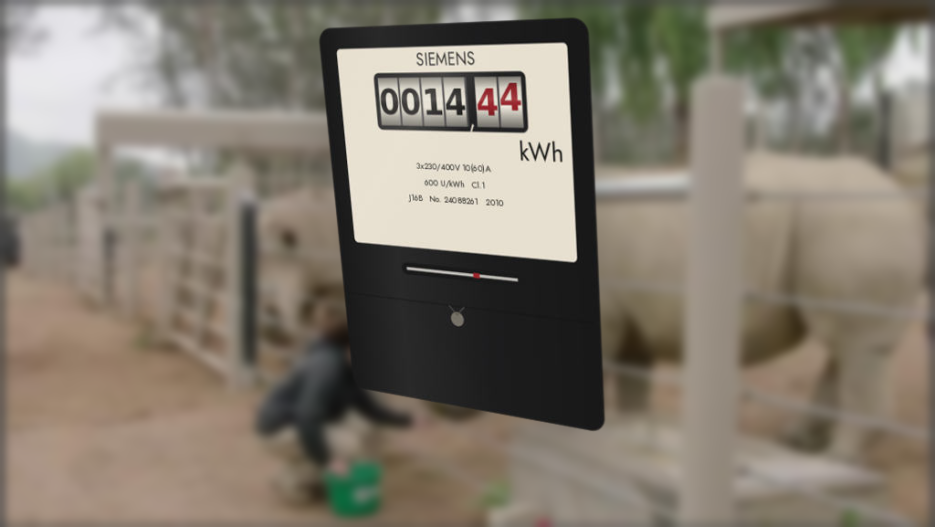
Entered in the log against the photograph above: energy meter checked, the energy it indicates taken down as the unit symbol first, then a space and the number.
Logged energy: kWh 14.44
